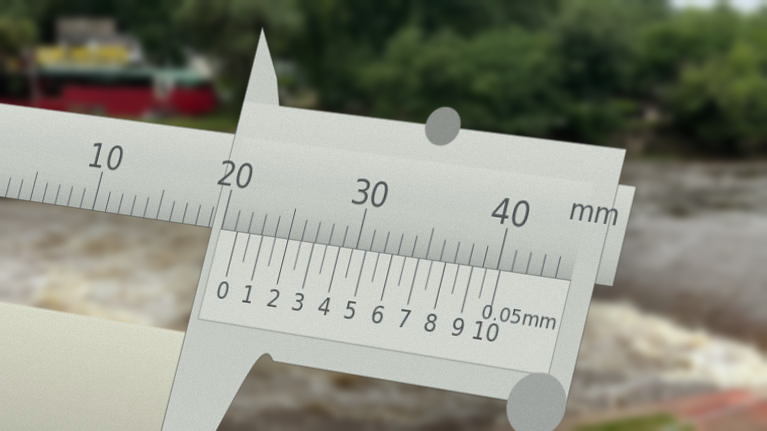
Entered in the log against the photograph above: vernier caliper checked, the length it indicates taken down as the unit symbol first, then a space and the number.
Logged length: mm 21.2
